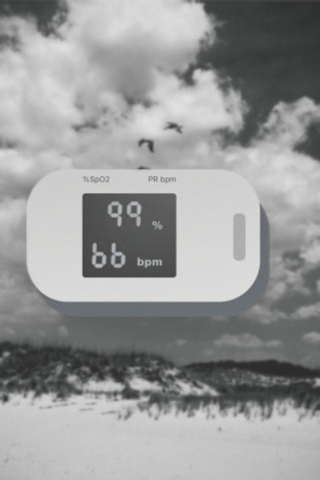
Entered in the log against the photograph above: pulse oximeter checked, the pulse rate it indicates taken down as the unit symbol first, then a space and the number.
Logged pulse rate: bpm 66
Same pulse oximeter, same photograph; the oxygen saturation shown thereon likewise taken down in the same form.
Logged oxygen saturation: % 99
